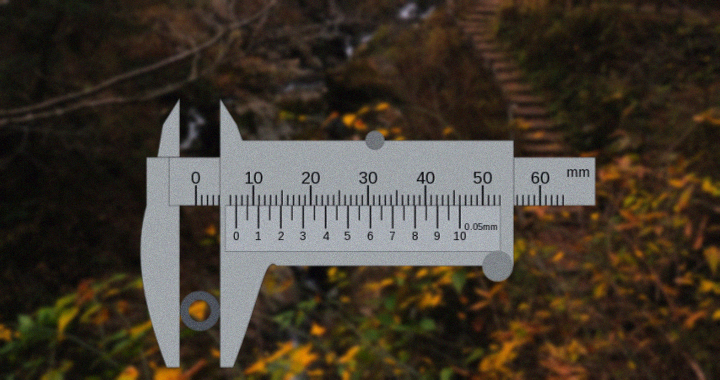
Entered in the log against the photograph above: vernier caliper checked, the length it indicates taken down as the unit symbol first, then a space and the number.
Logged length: mm 7.0
